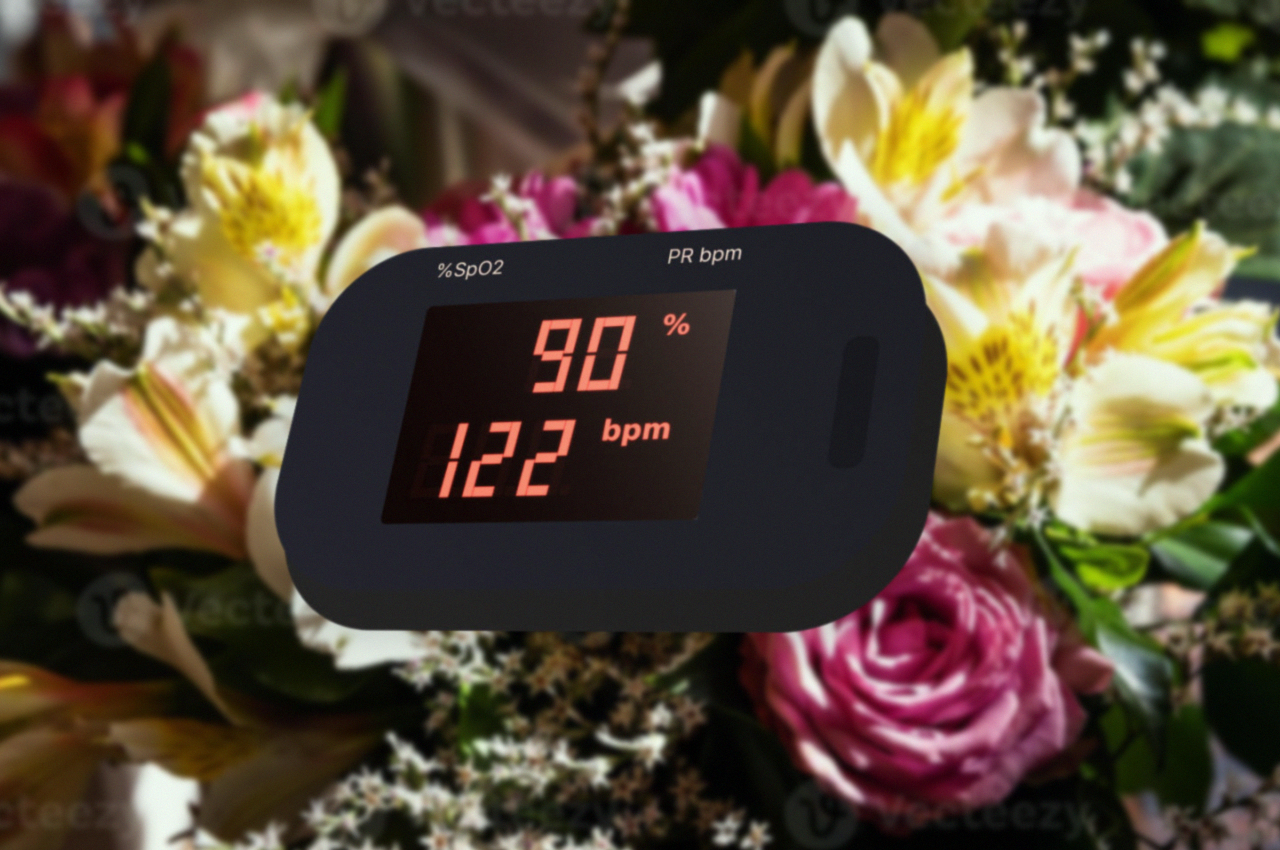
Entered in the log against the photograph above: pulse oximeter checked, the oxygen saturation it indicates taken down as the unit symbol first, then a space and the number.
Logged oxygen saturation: % 90
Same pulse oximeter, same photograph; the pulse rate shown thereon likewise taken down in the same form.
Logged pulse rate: bpm 122
